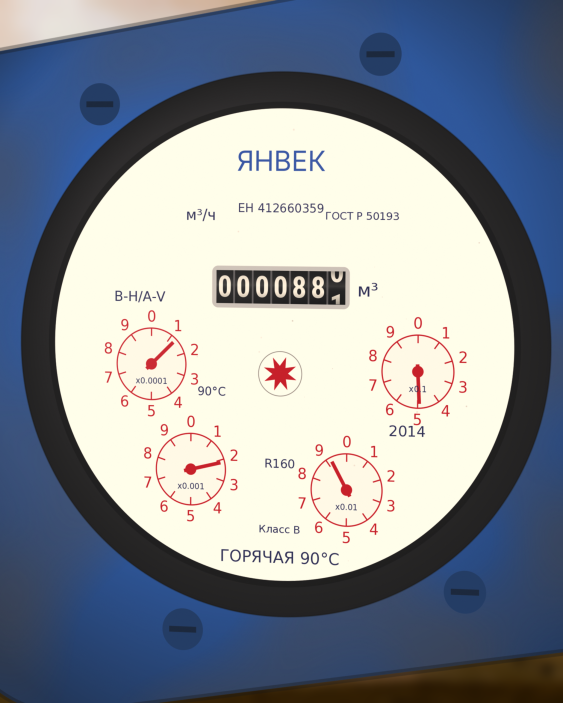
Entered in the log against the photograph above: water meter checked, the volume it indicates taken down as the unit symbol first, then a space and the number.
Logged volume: m³ 880.4921
